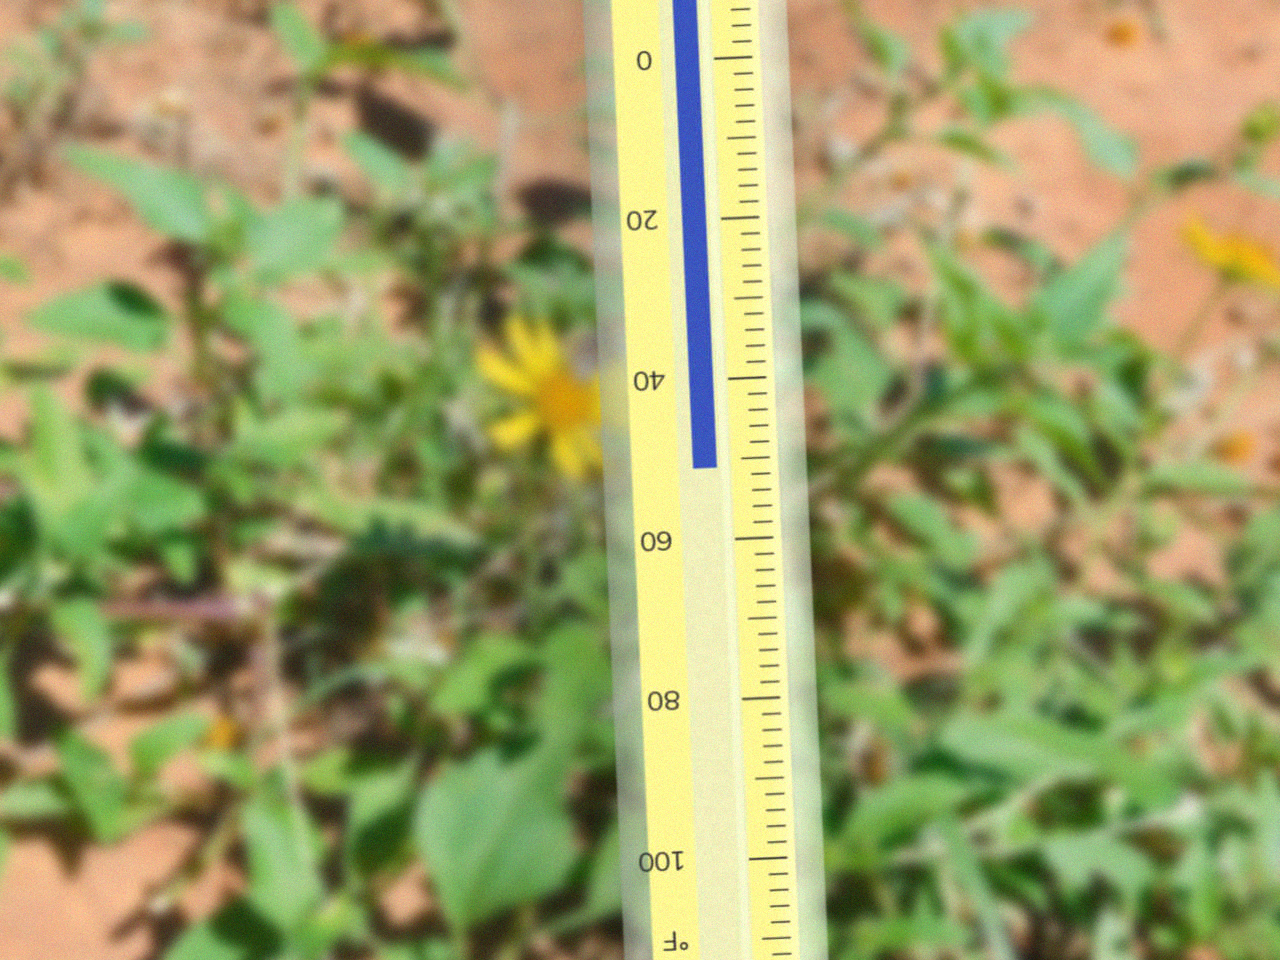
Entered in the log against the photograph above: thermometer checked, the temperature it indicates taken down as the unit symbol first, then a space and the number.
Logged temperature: °F 51
